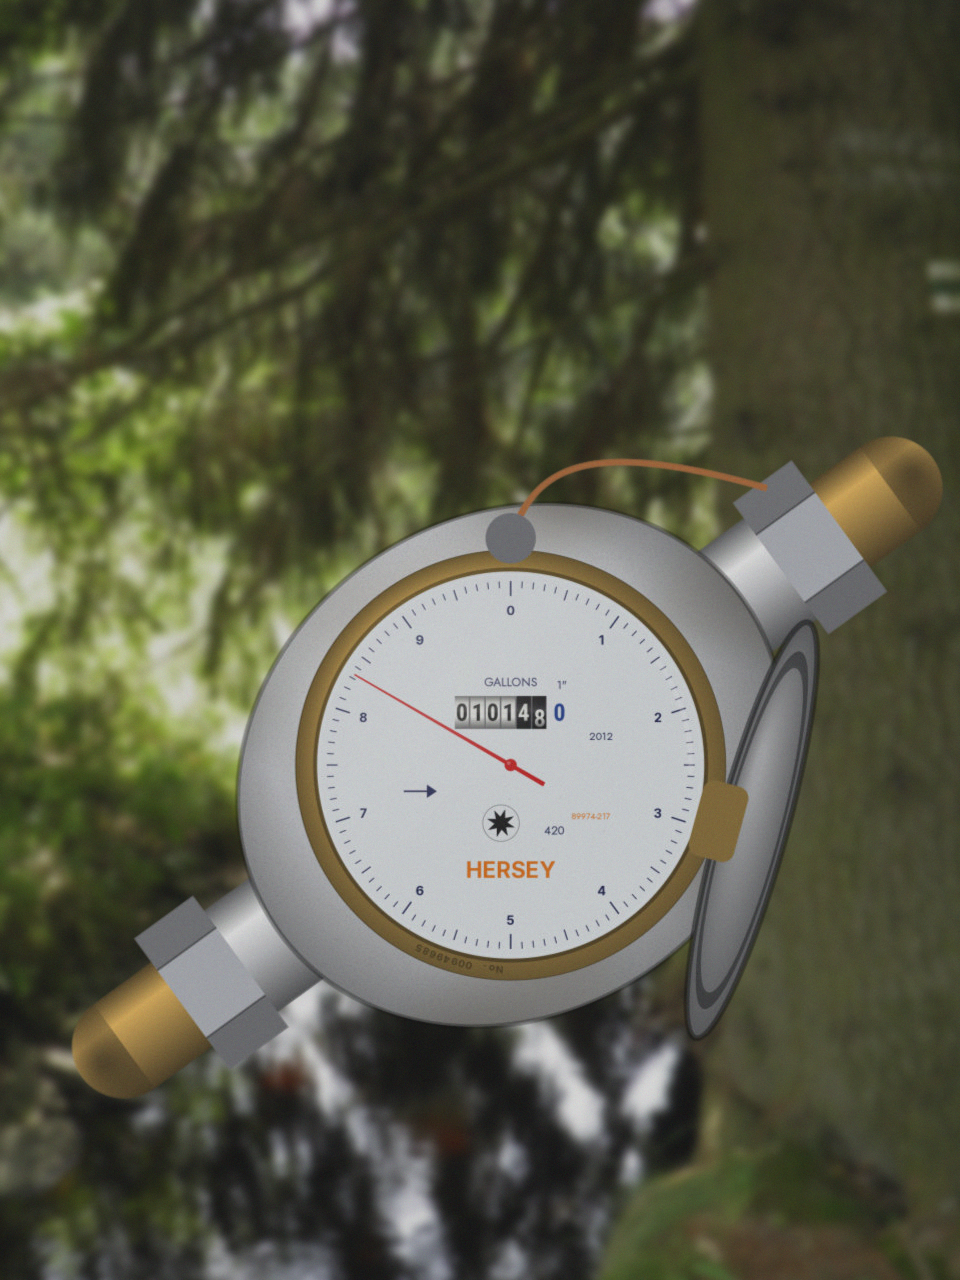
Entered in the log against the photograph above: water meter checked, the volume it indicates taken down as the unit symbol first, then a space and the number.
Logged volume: gal 101478.3
